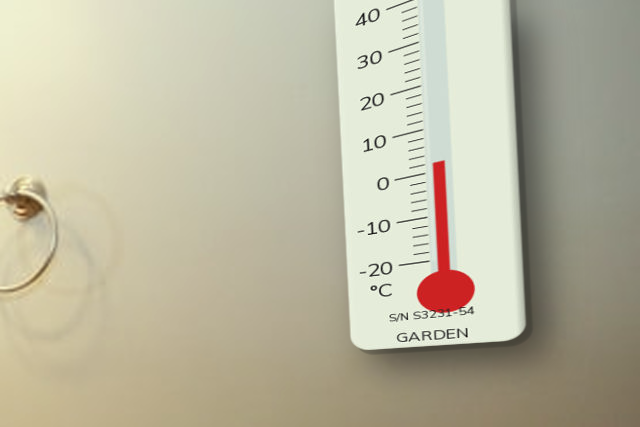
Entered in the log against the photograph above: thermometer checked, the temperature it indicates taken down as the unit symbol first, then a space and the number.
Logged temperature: °C 2
